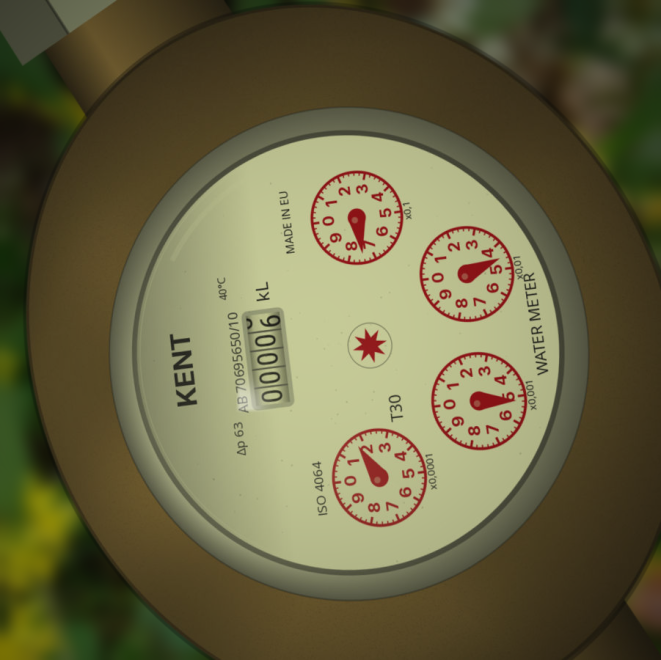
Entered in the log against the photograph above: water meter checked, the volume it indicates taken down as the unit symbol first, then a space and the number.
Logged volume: kL 5.7451
